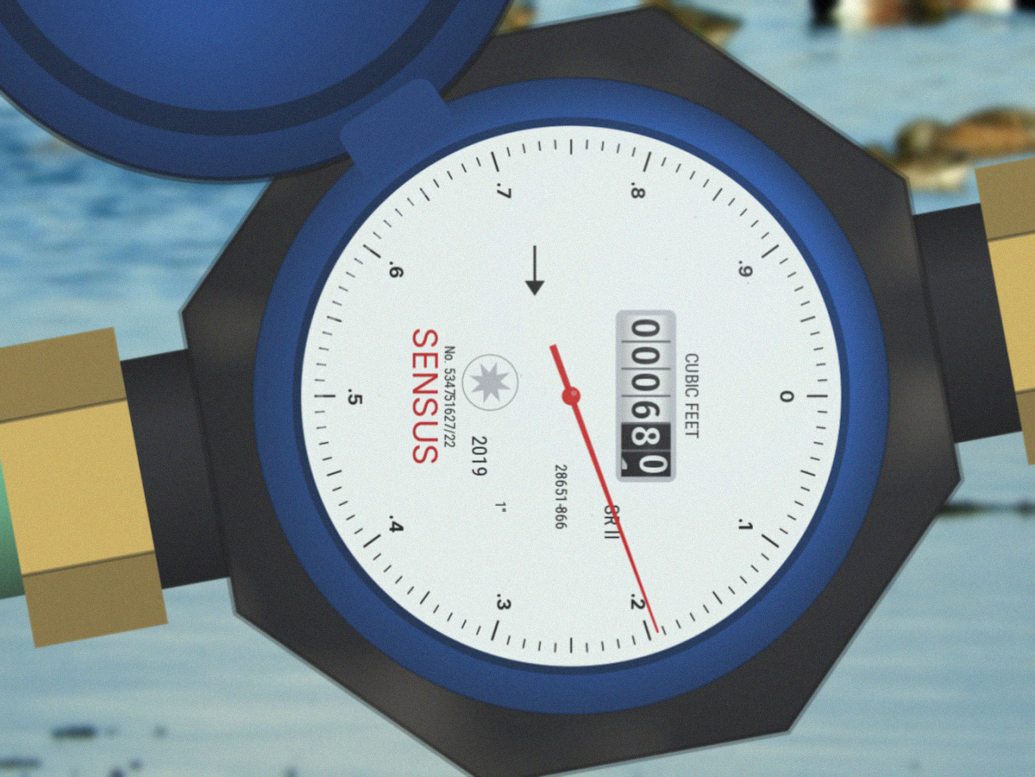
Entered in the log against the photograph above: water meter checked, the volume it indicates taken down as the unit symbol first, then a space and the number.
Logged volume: ft³ 680.19
